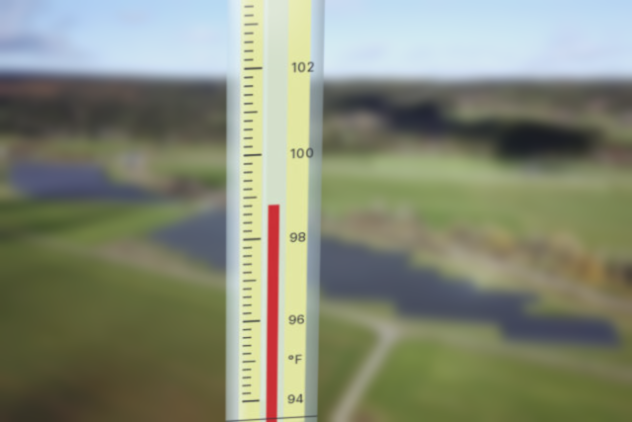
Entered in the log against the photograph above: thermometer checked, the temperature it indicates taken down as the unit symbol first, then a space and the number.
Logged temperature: °F 98.8
